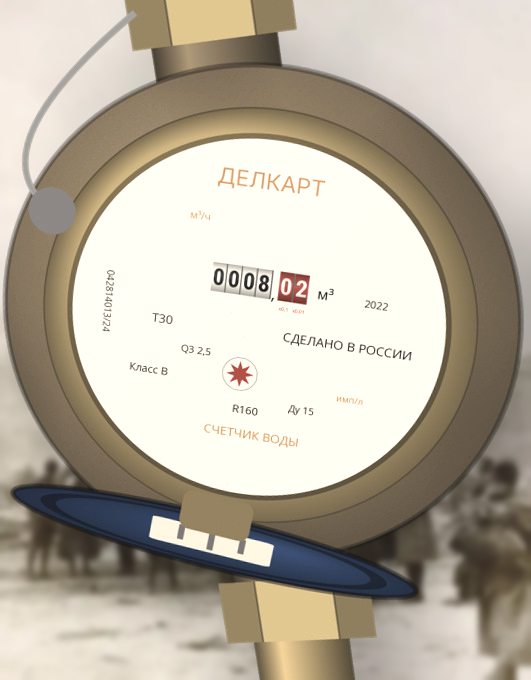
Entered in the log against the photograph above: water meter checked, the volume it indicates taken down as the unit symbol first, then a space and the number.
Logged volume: m³ 8.02
